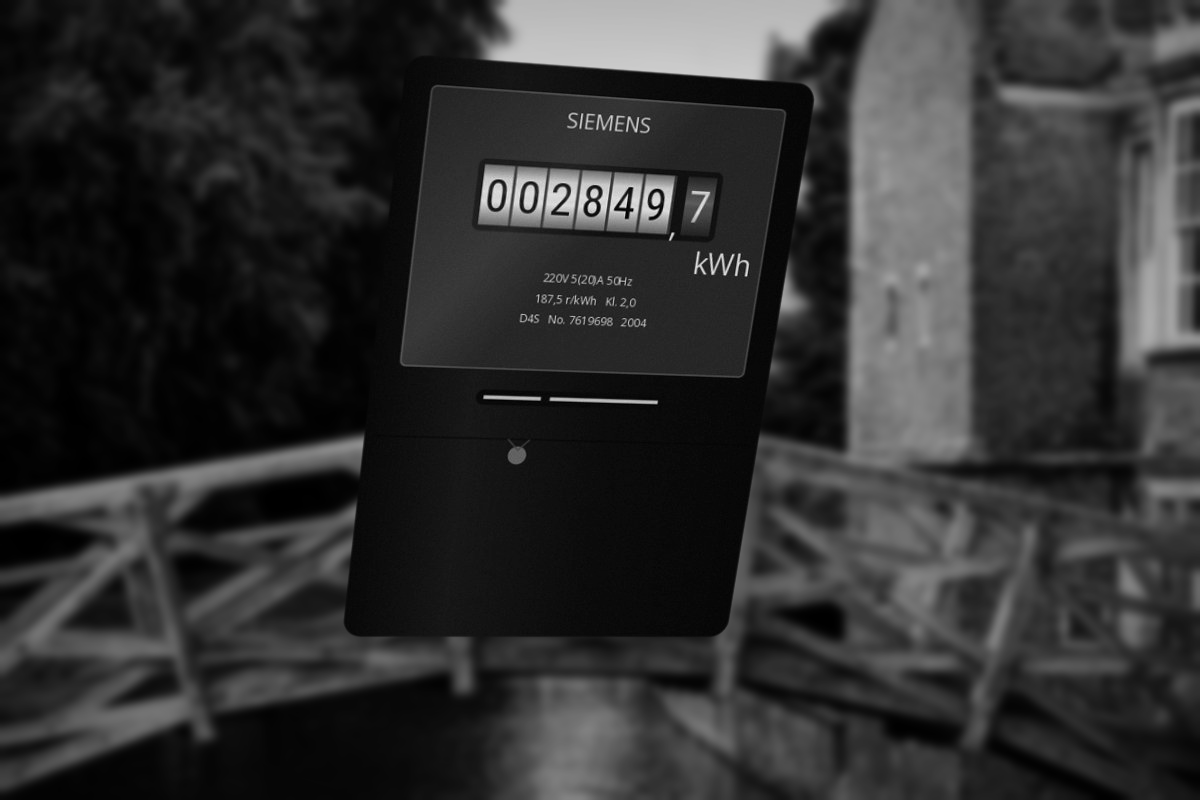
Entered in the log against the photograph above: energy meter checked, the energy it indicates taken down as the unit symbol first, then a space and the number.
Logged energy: kWh 2849.7
